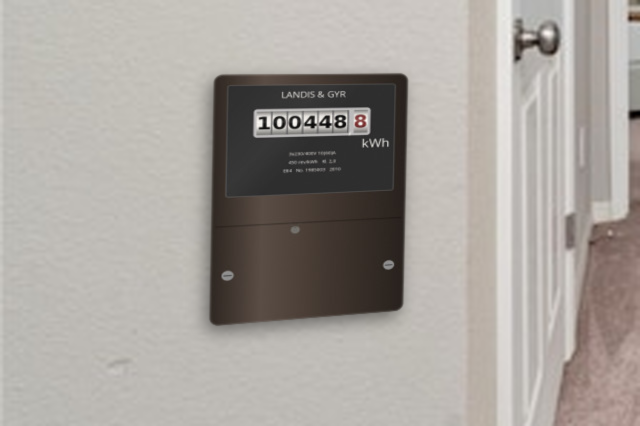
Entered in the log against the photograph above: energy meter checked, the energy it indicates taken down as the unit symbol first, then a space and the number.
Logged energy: kWh 100448.8
